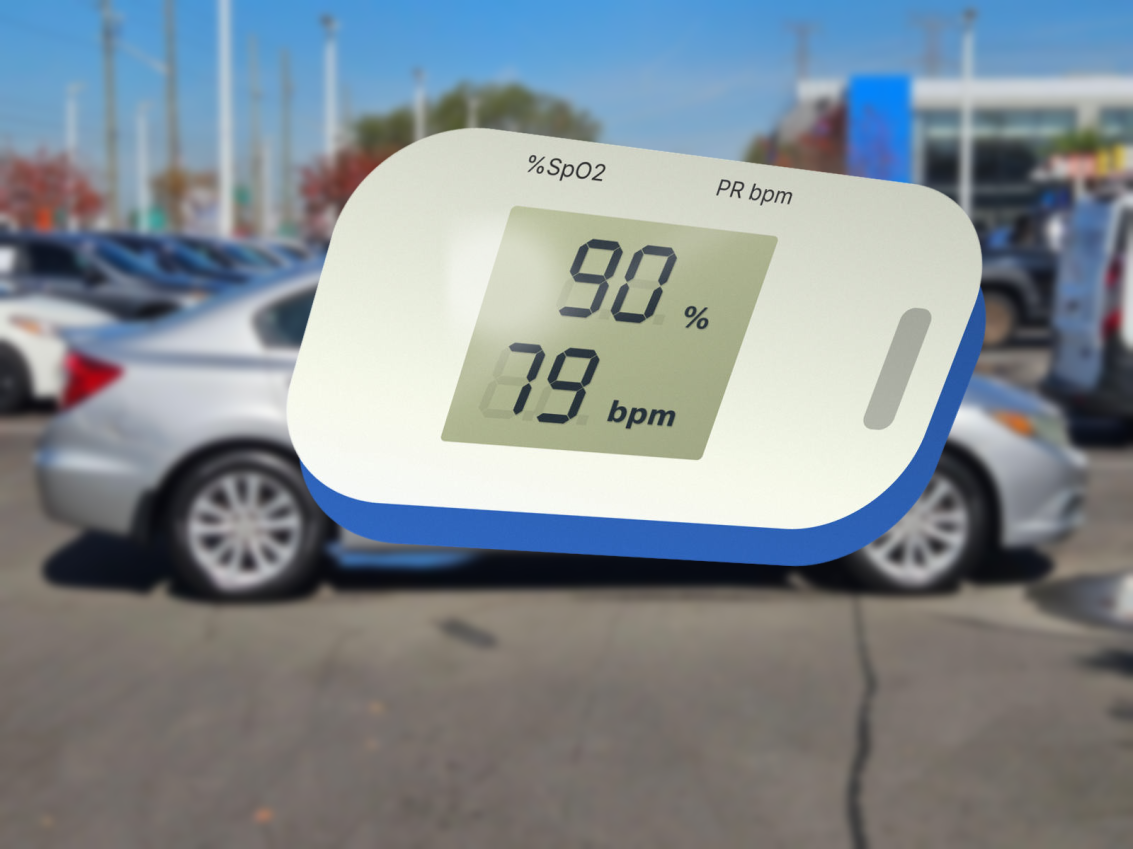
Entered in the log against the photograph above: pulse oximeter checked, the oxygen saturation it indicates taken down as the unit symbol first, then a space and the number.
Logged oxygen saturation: % 90
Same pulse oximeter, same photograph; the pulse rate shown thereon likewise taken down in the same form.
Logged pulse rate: bpm 79
